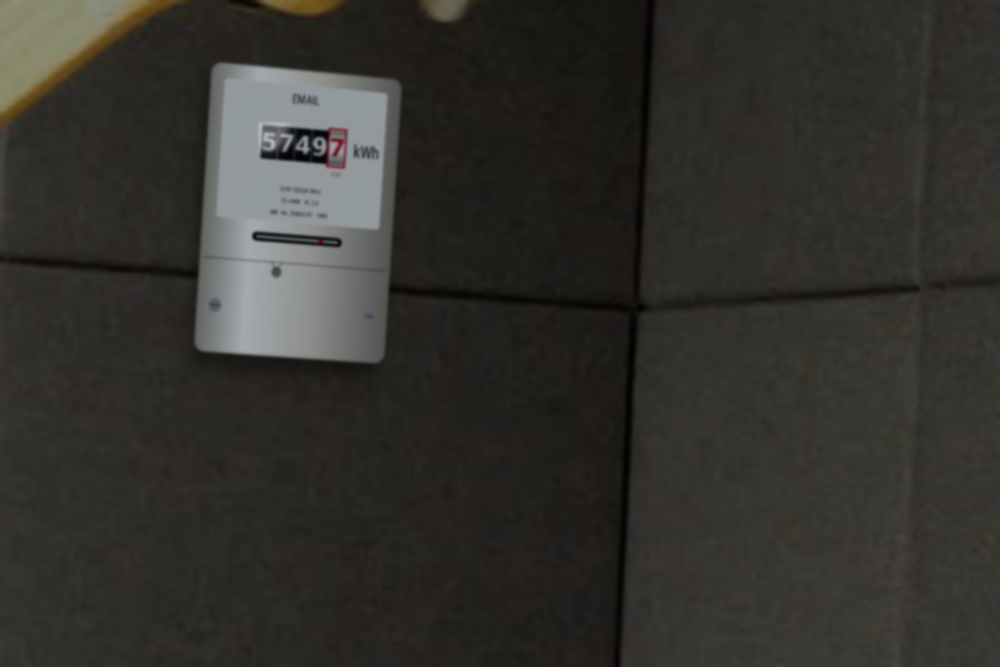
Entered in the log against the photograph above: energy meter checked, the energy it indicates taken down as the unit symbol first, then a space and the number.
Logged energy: kWh 5749.7
